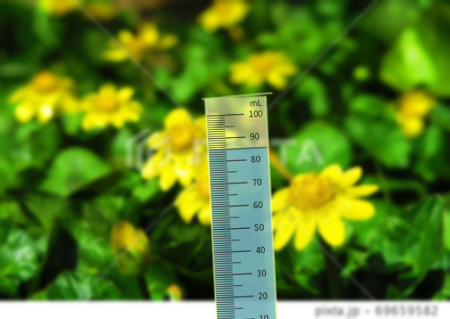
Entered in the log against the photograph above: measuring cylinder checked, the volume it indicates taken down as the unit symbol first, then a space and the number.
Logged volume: mL 85
